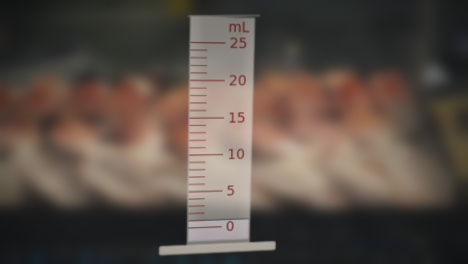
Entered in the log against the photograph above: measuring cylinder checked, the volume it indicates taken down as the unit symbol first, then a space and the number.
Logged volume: mL 1
